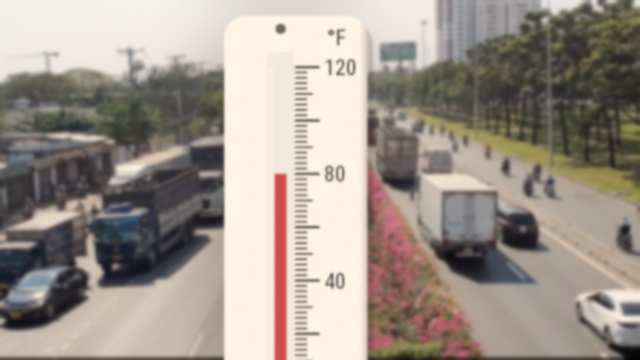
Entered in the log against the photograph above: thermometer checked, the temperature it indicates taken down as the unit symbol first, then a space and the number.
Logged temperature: °F 80
